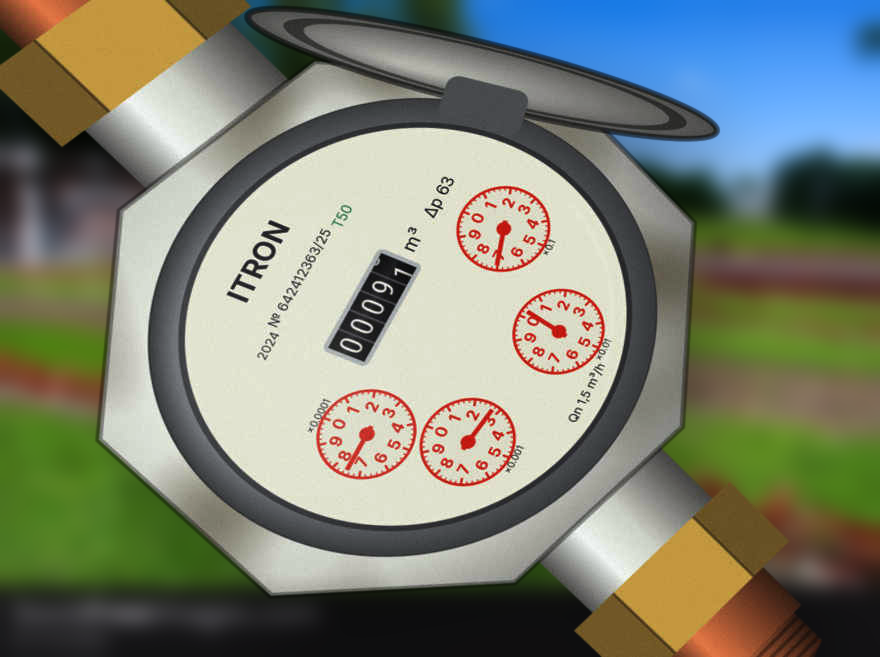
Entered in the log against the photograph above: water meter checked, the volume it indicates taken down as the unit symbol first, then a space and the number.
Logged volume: m³ 90.7027
